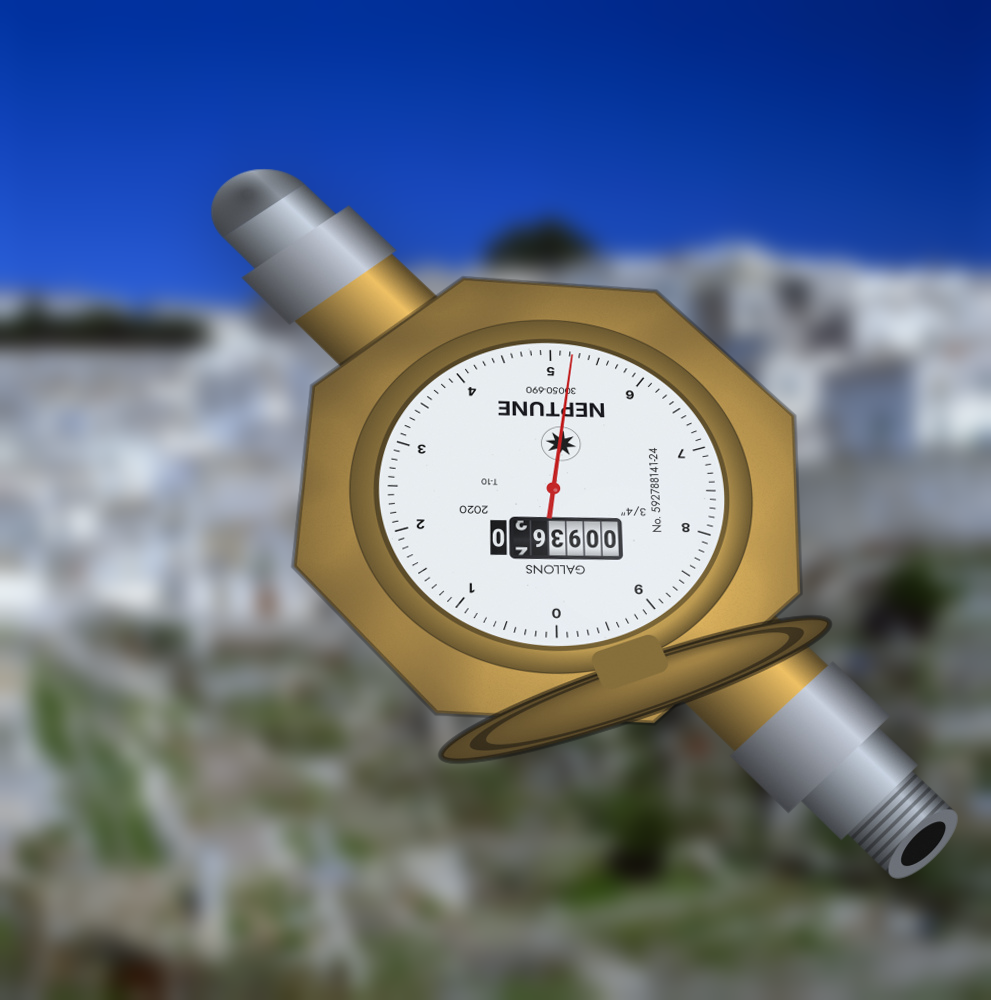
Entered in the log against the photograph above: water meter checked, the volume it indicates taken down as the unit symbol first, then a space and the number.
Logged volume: gal 93625.2
